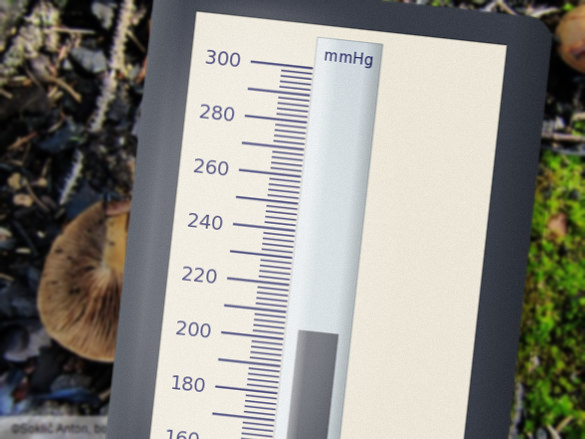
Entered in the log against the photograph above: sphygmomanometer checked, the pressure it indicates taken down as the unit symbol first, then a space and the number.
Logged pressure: mmHg 204
